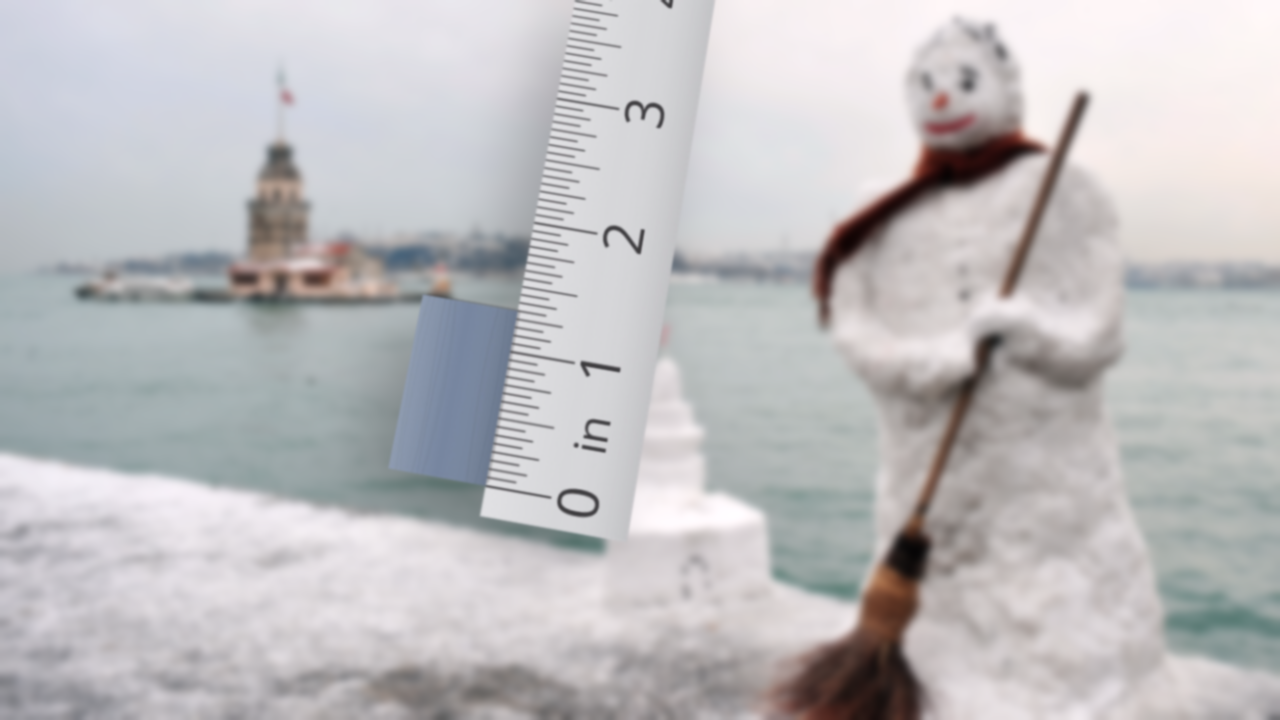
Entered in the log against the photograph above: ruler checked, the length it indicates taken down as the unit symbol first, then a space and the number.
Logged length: in 1.3125
